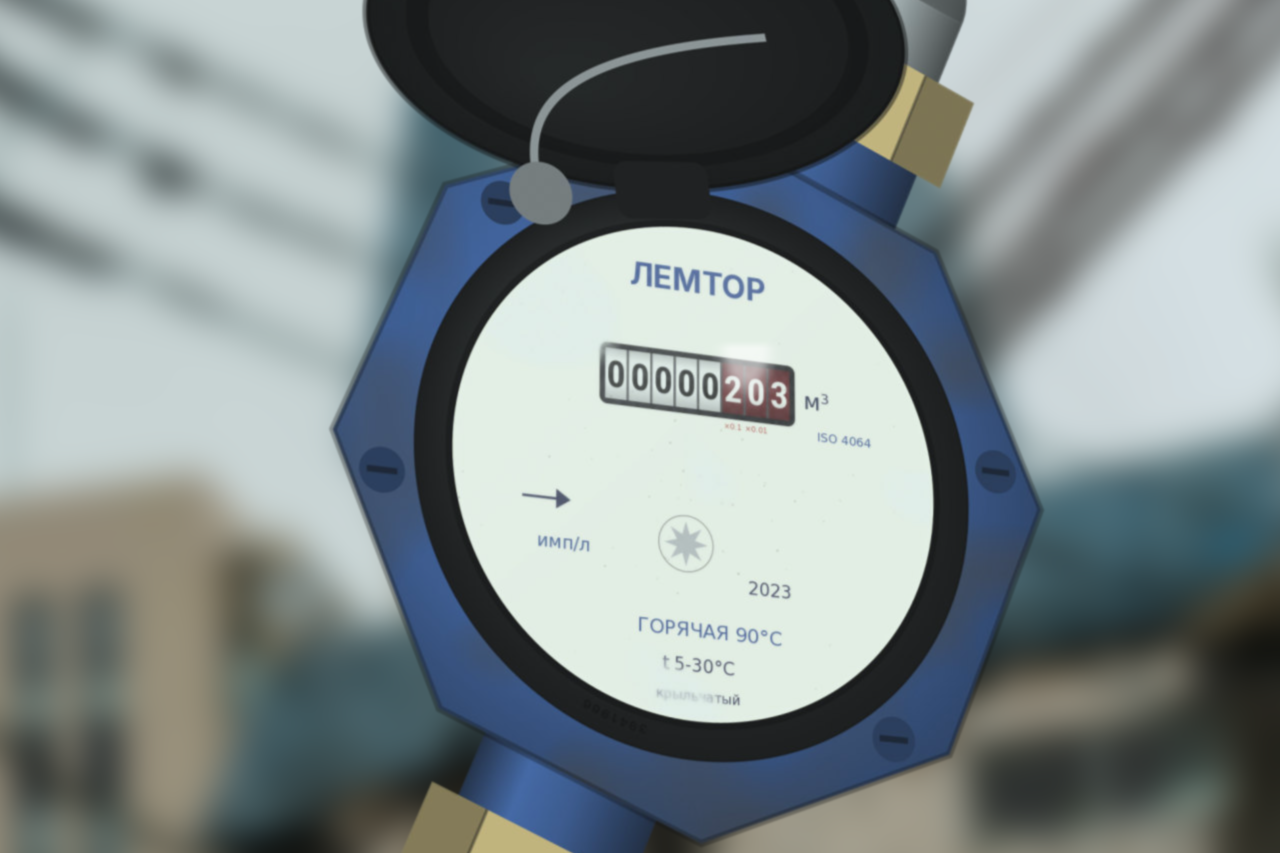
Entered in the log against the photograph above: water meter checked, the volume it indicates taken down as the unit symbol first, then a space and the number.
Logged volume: m³ 0.203
